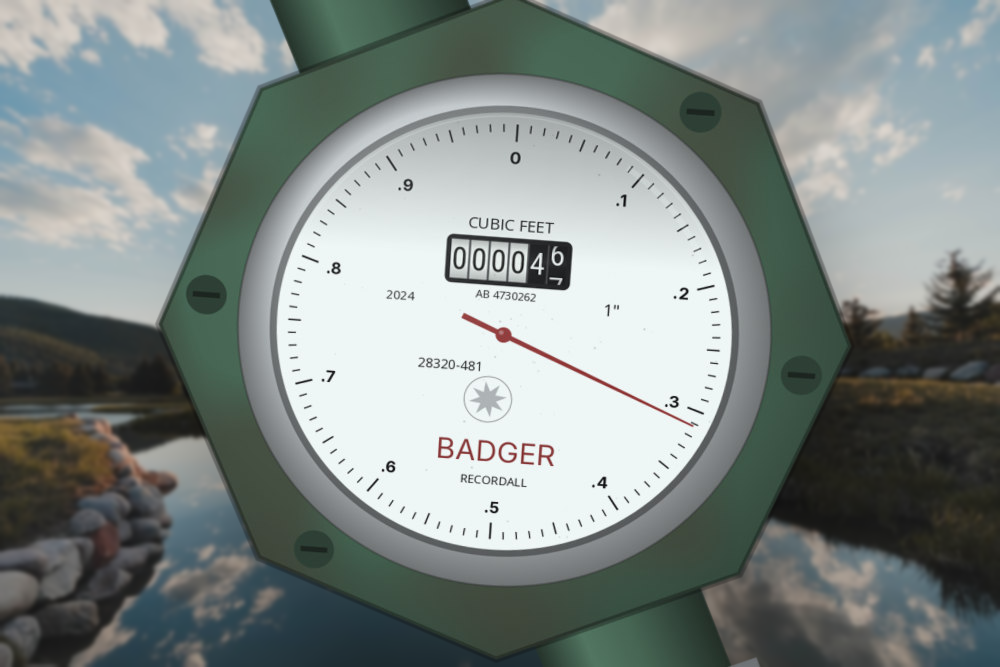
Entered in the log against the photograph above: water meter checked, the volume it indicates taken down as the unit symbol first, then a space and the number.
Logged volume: ft³ 46.31
